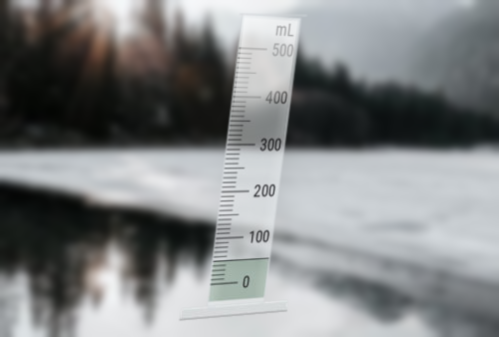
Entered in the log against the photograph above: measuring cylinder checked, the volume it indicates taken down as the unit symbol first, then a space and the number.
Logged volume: mL 50
